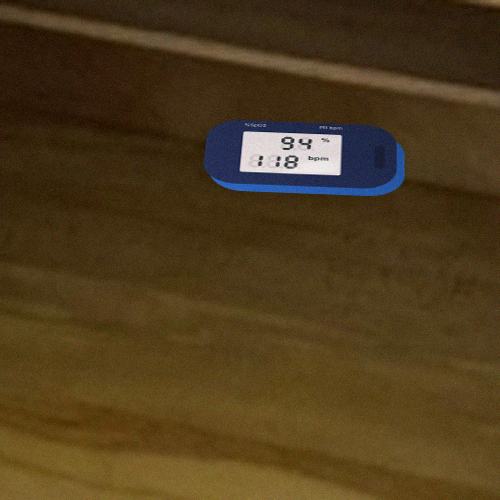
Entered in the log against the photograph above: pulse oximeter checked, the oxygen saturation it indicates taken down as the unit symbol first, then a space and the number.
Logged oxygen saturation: % 94
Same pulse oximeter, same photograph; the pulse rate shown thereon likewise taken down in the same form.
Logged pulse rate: bpm 118
